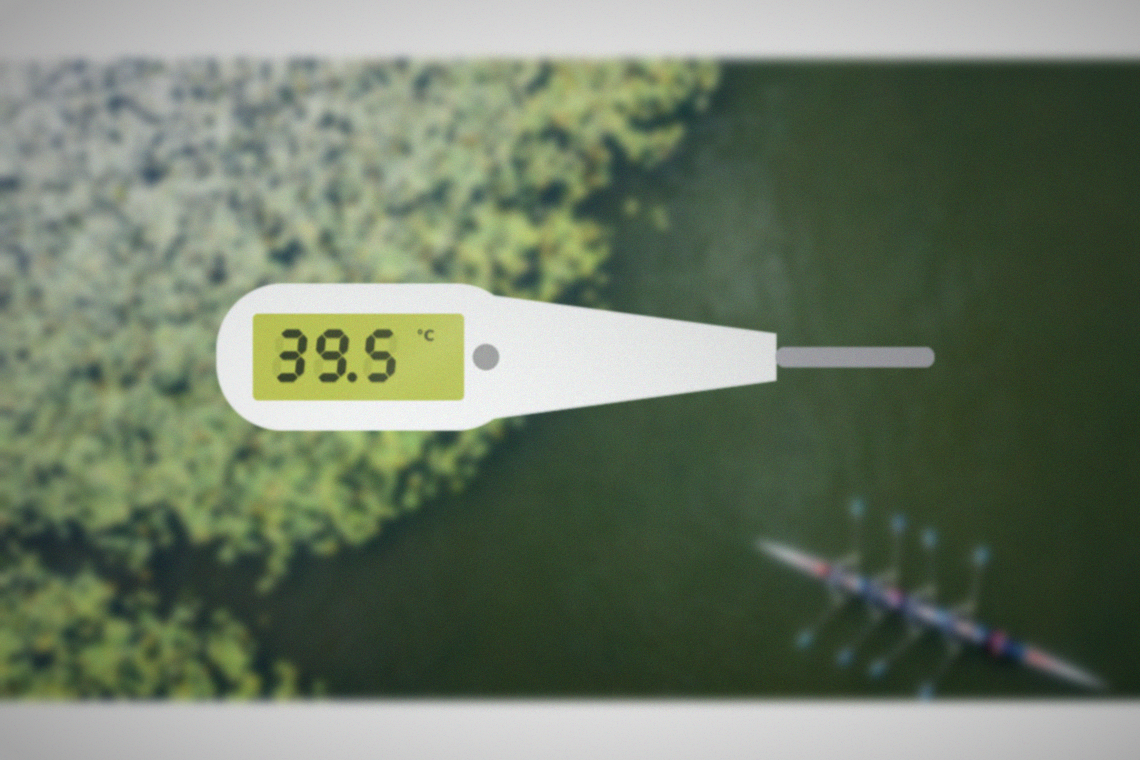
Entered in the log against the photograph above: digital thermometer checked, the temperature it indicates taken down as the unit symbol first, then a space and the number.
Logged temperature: °C 39.5
